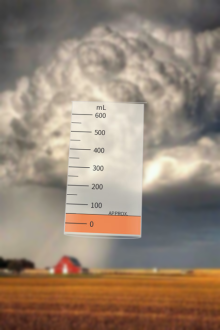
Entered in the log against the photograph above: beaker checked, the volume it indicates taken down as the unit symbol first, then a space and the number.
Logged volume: mL 50
